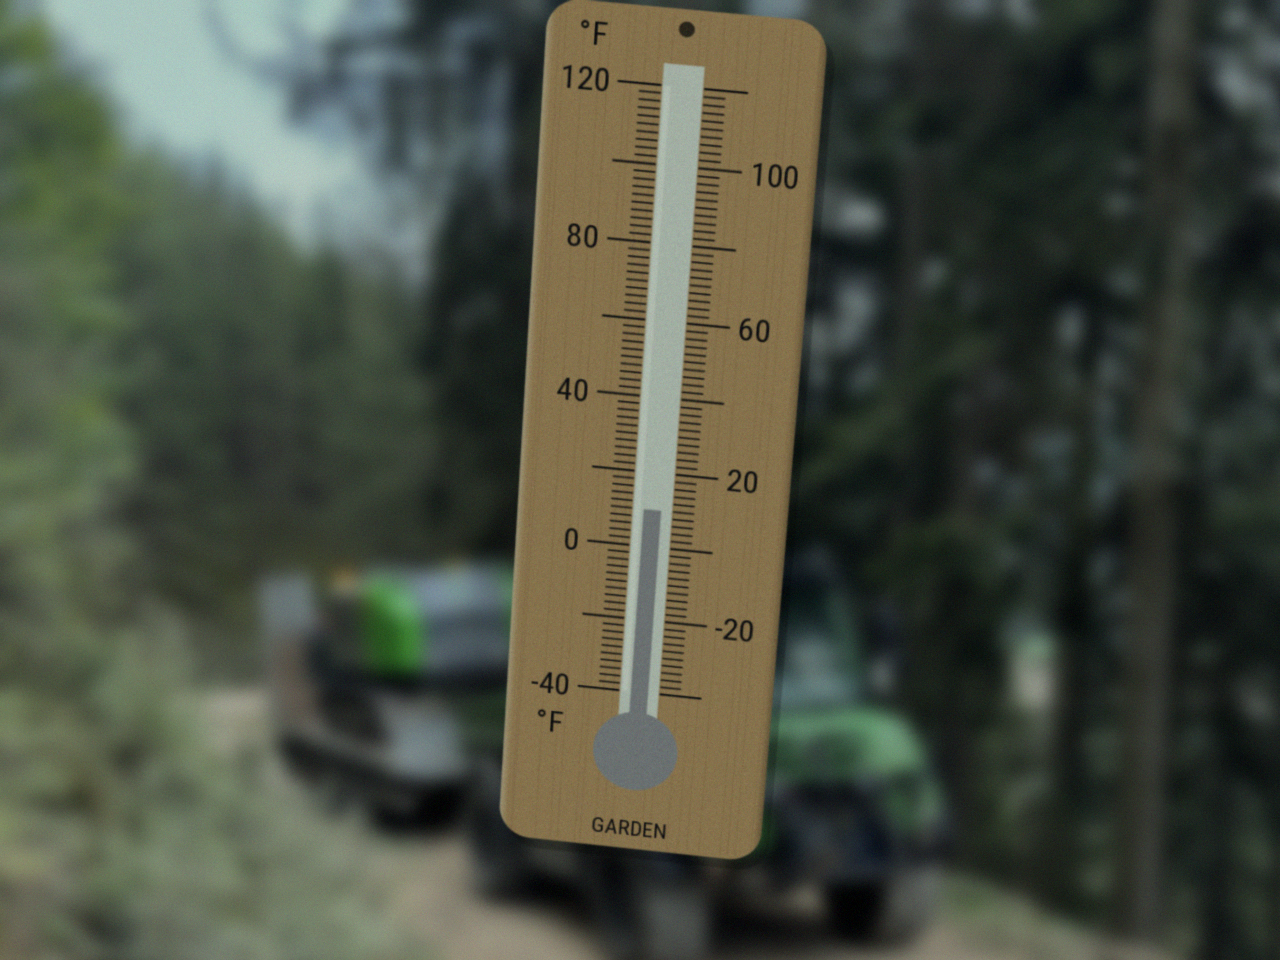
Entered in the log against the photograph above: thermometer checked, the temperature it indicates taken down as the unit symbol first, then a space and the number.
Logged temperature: °F 10
